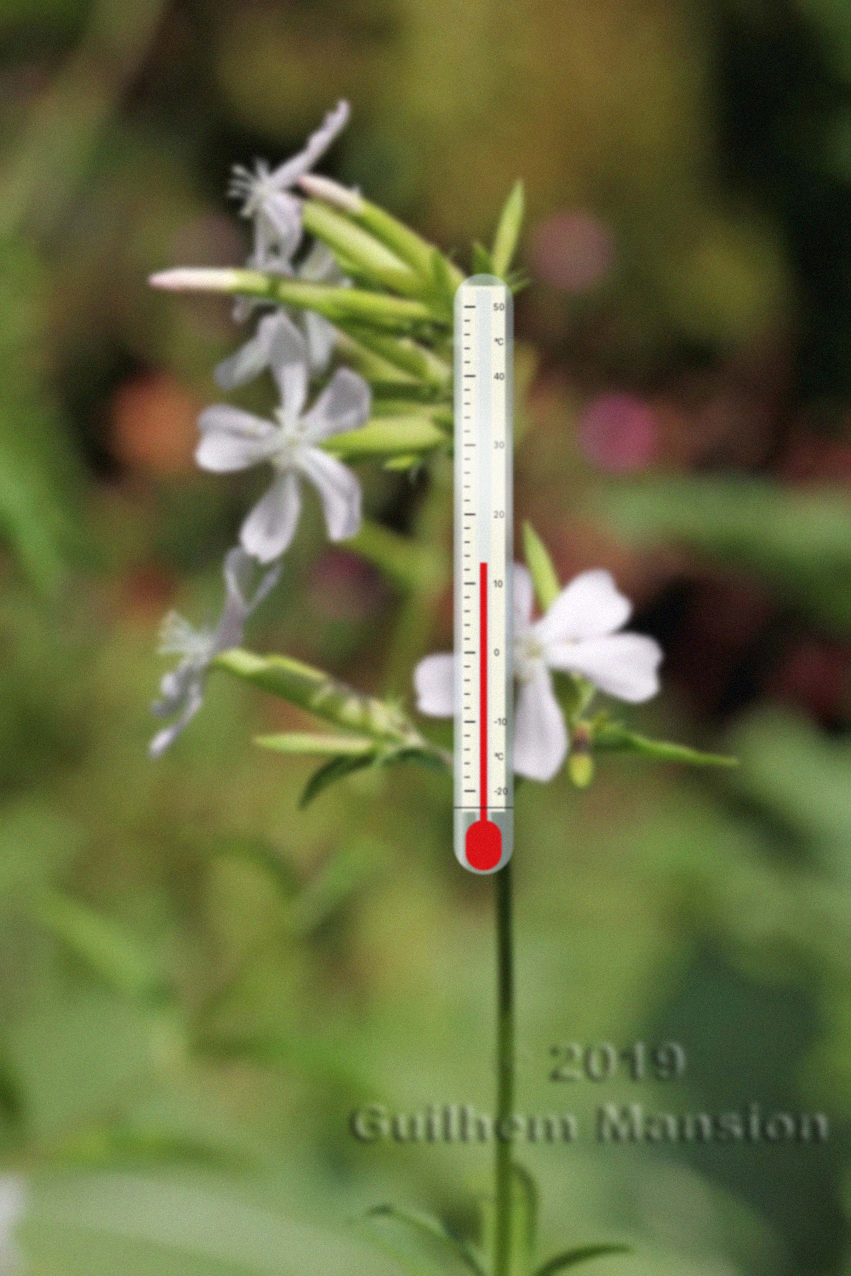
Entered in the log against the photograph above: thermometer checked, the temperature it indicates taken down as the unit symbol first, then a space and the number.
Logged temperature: °C 13
